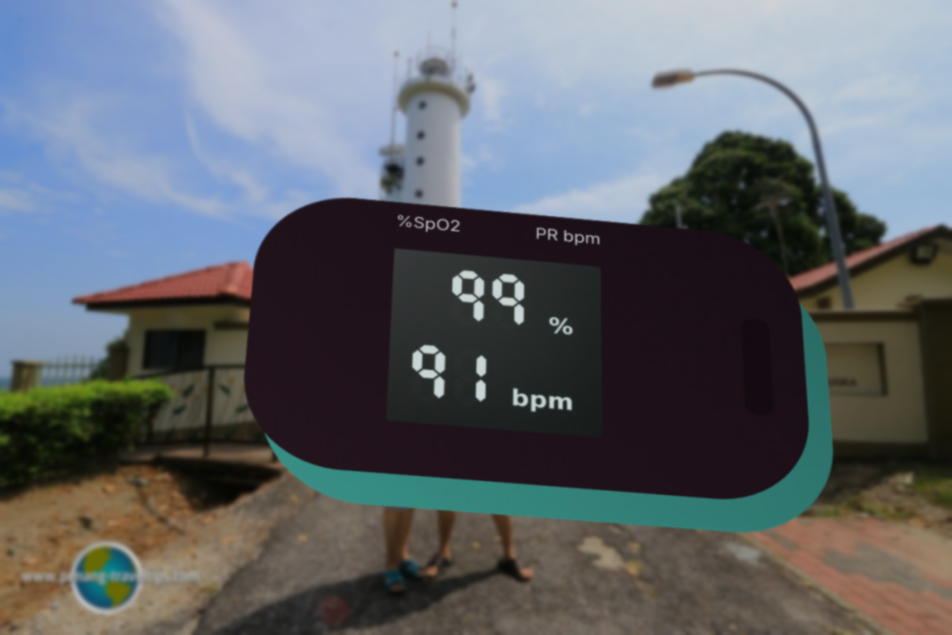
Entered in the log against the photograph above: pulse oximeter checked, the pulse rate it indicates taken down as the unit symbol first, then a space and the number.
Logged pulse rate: bpm 91
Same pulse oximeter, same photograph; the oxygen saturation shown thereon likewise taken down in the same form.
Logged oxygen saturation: % 99
